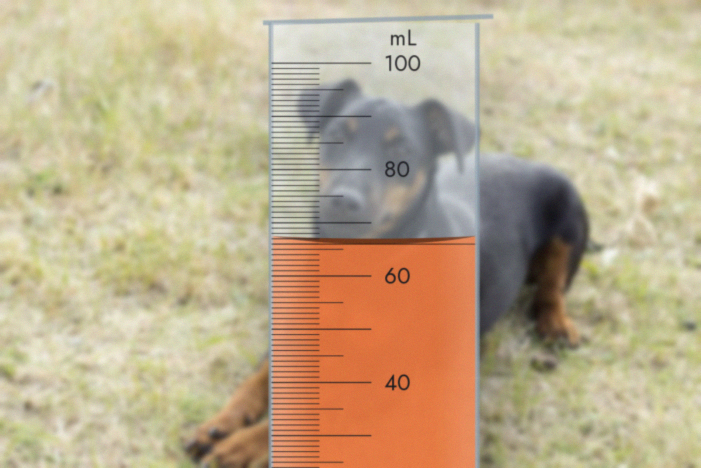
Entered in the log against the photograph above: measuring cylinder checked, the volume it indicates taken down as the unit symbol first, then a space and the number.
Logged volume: mL 66
